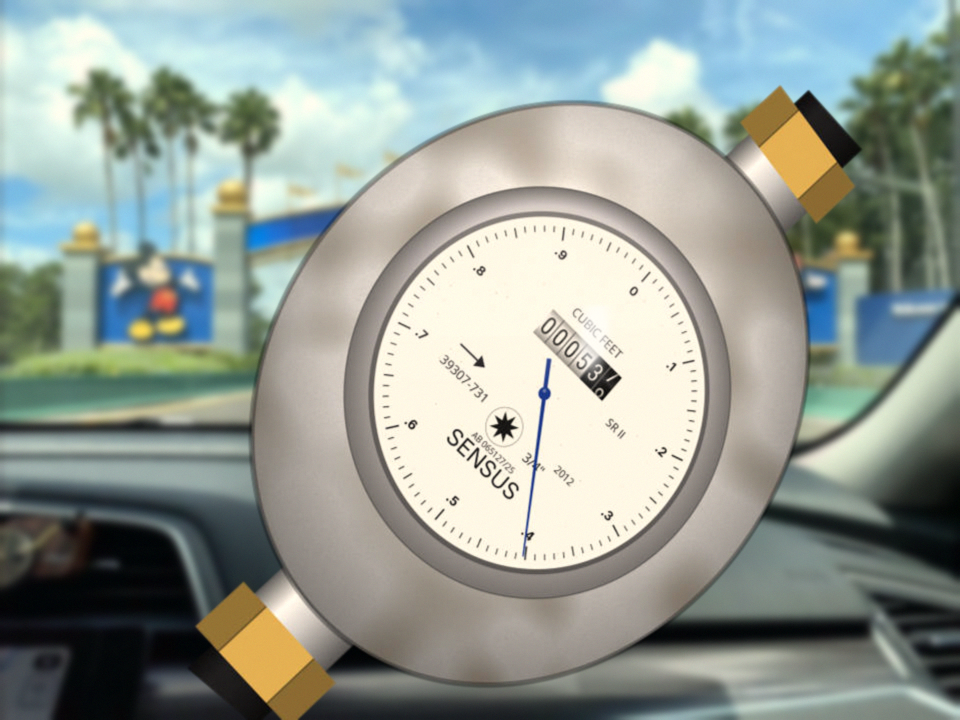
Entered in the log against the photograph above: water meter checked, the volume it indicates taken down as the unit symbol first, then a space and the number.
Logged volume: ft³ 537.40
